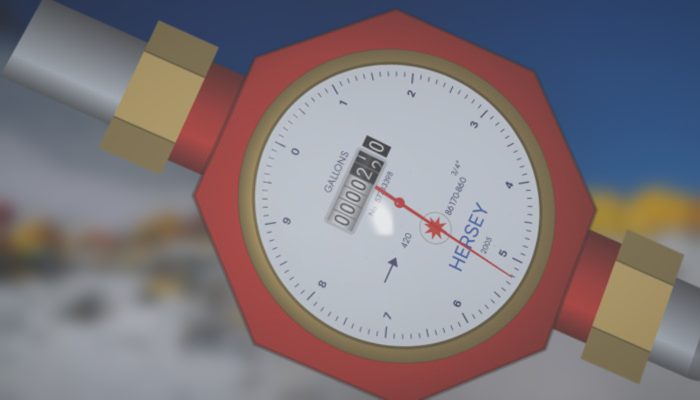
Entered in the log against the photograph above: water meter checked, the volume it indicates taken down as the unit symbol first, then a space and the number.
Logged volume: gal 215.2
